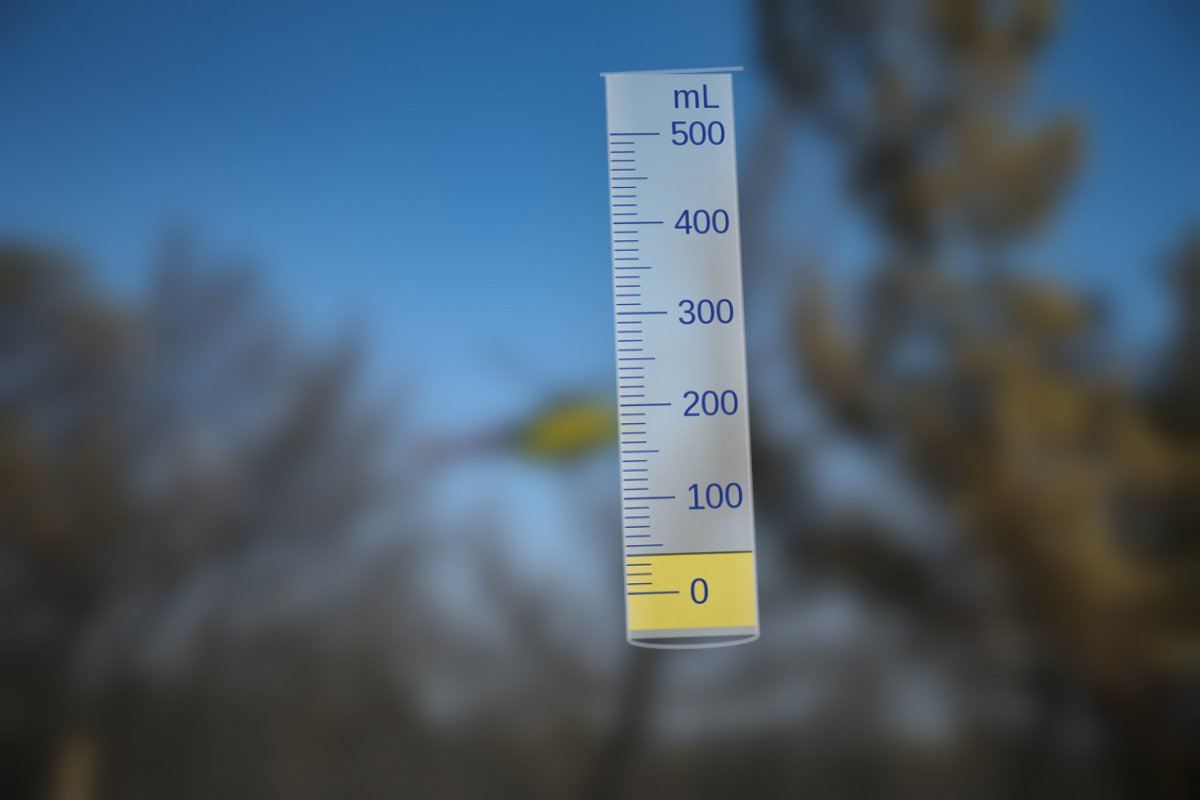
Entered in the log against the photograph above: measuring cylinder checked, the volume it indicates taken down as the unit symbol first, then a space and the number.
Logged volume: mL 40
